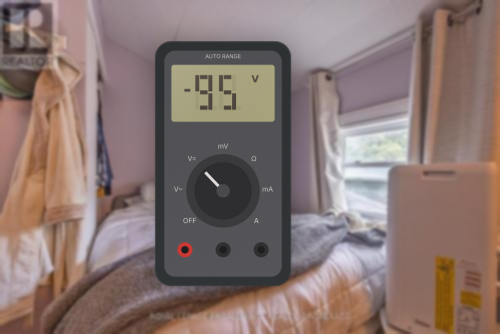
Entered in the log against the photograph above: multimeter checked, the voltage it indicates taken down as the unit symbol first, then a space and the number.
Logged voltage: V -95
